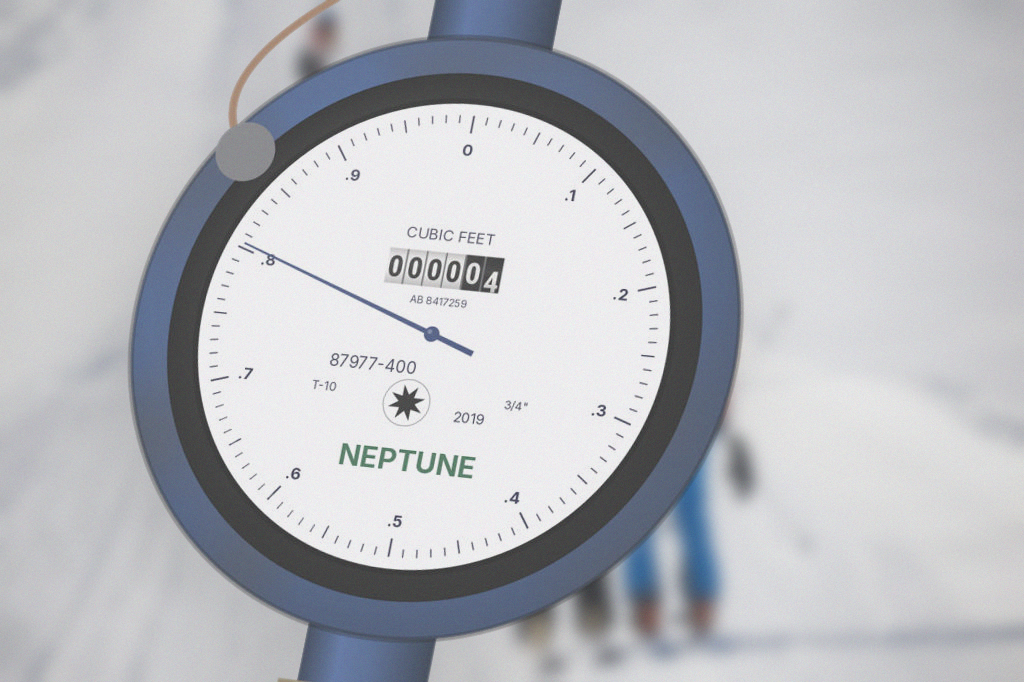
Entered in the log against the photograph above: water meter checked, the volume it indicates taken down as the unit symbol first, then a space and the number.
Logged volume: ft³ 3.80
